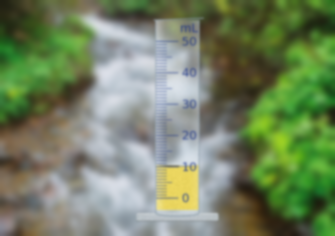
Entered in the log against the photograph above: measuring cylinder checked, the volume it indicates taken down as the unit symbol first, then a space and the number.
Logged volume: mL 10
